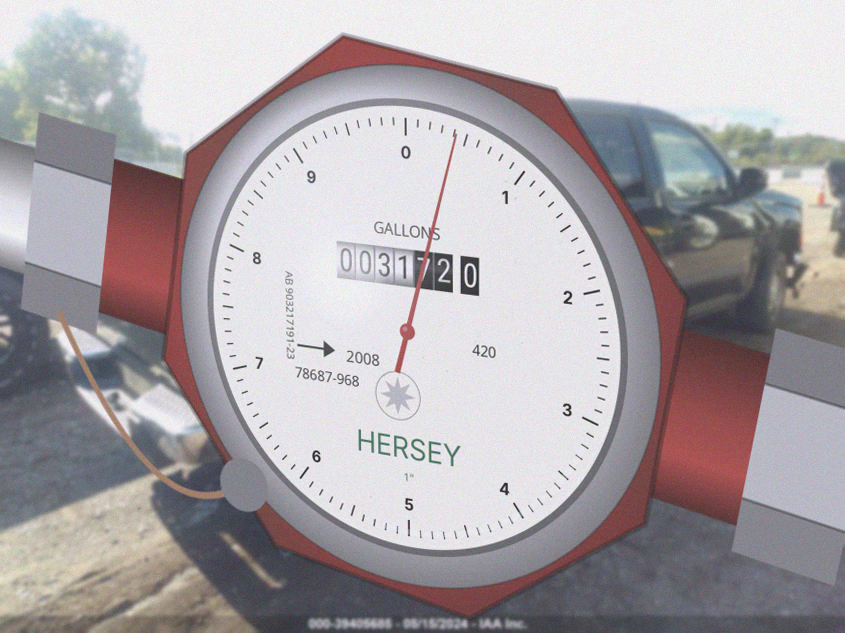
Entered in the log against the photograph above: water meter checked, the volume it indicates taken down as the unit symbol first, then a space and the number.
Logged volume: gal 31720.4
